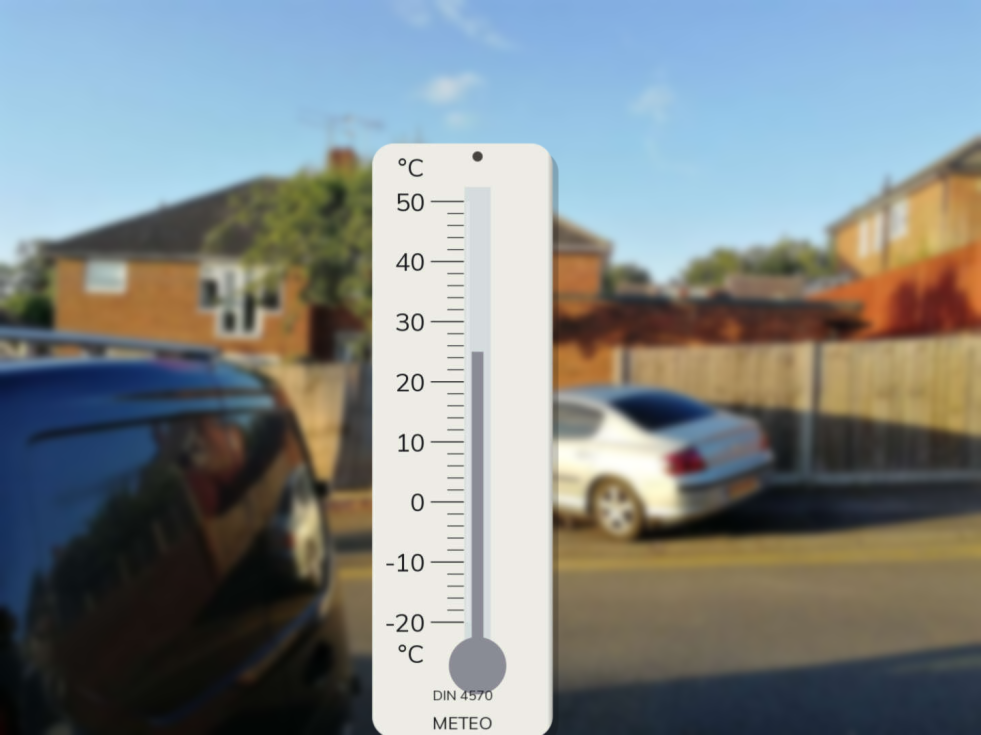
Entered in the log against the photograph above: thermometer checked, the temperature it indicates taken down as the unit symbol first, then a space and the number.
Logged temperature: °C 25
